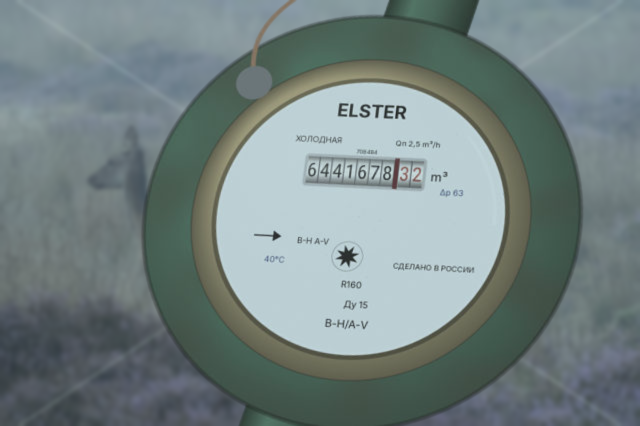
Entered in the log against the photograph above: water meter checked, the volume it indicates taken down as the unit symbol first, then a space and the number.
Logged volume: m³ 6441678.32
